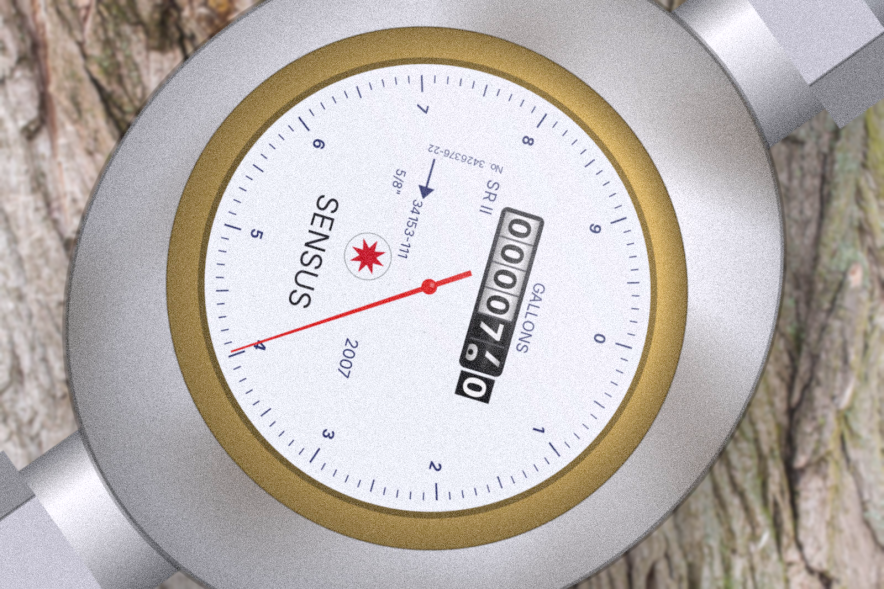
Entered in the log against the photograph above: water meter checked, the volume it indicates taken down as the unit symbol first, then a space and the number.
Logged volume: gal 774.0
